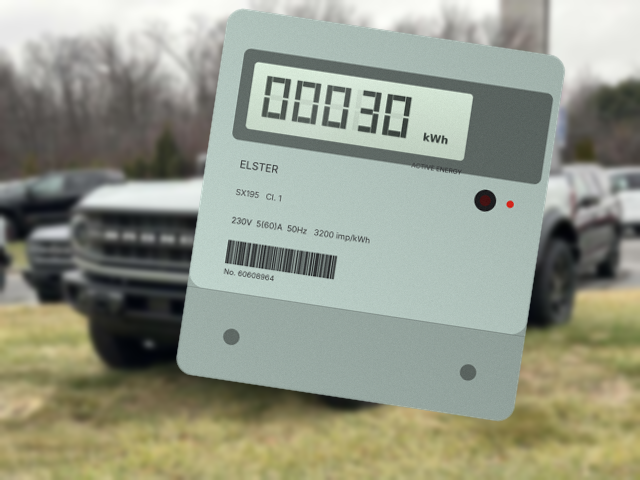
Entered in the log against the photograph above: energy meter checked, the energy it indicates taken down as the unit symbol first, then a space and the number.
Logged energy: kWh 30
